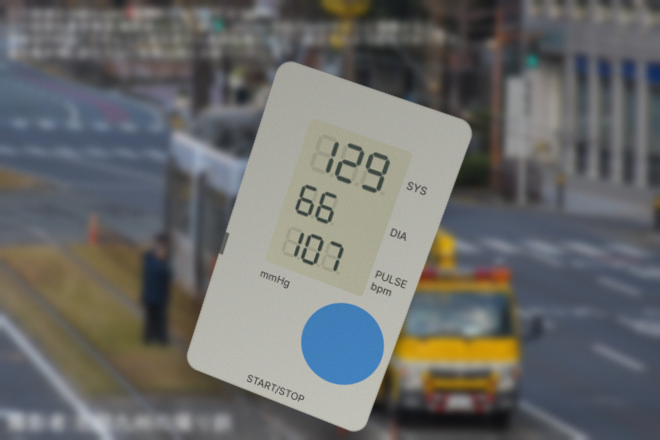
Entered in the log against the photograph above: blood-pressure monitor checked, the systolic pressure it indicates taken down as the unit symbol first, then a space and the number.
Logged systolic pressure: mmHg 129
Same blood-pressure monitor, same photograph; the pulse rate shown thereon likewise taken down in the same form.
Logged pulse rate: bpm 107
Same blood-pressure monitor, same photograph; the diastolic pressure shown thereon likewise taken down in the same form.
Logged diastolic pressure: mmHg 66
